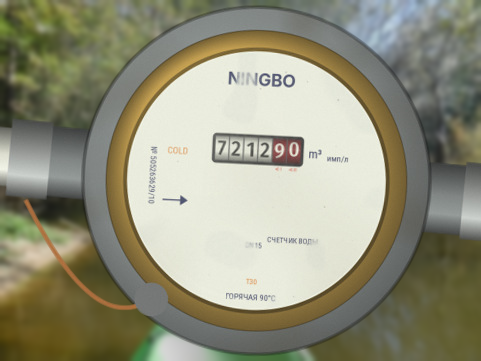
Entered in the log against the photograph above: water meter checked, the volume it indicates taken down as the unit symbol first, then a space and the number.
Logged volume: m³ 7212.90
